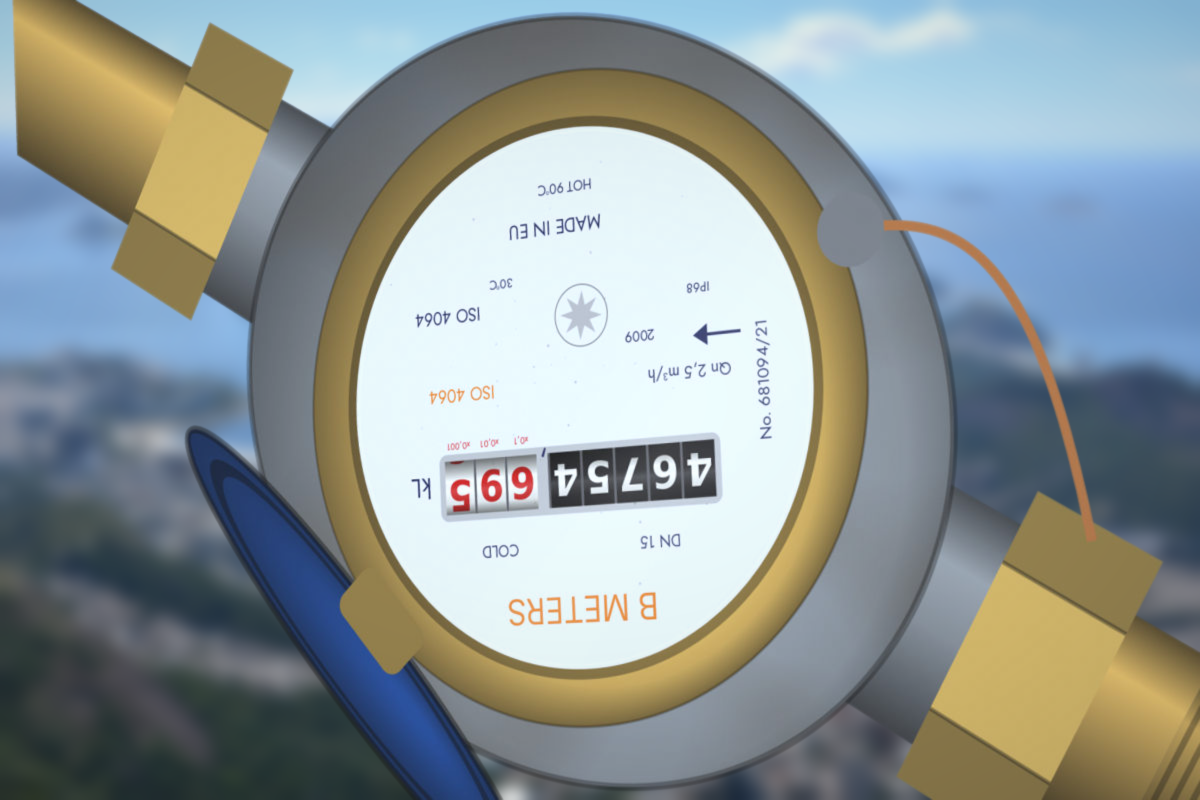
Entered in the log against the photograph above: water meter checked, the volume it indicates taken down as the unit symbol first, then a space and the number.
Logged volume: kL 46754.695
